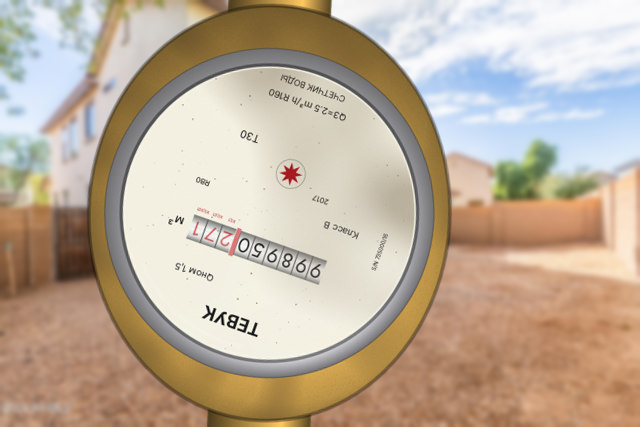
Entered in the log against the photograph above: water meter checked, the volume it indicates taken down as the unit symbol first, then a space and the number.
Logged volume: m³ 998950.271
